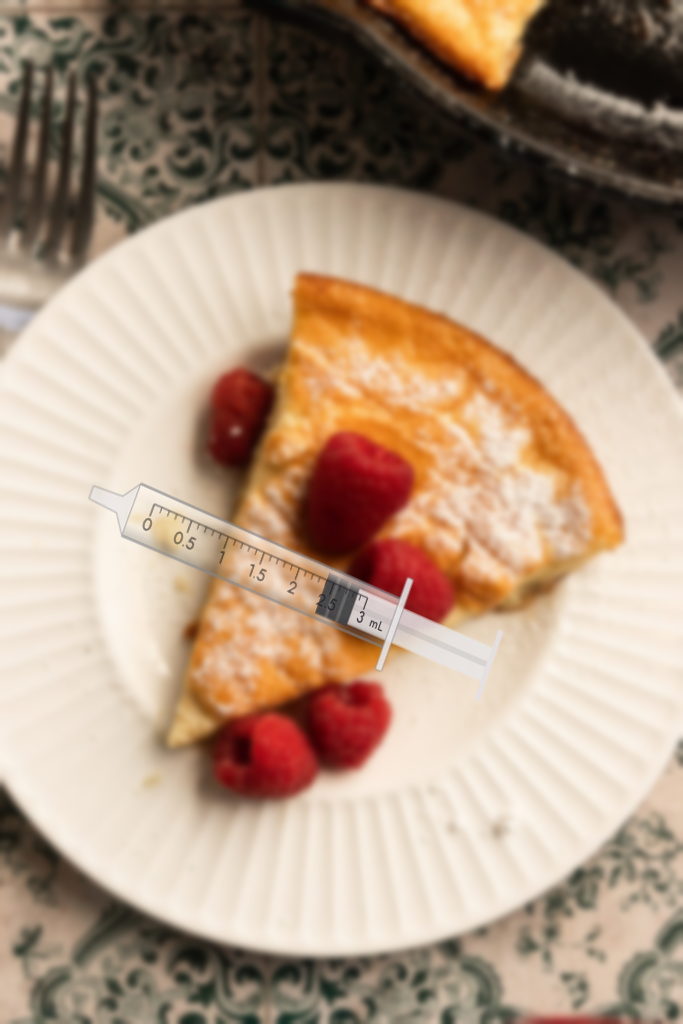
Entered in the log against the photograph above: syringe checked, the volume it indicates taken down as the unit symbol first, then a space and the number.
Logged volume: mL 2.4
